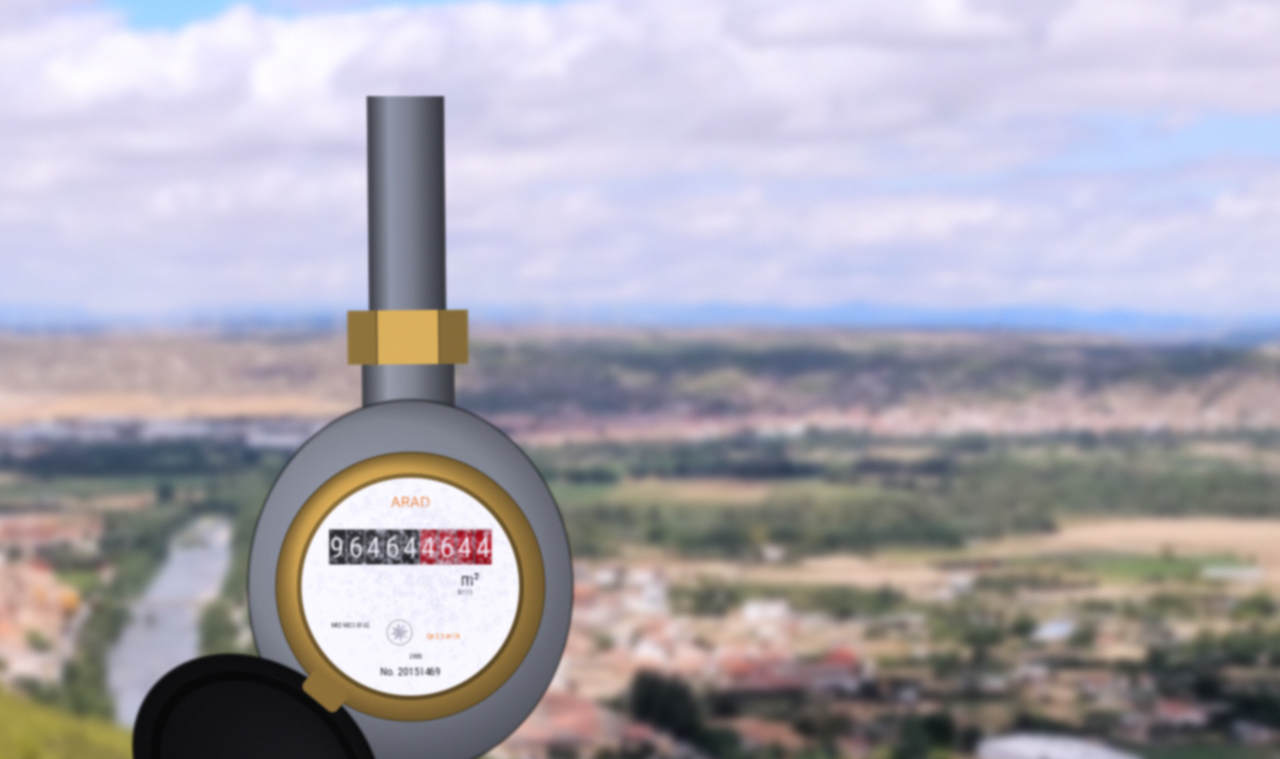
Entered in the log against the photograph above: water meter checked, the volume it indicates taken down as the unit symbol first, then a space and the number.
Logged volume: m³ 96464.4644
